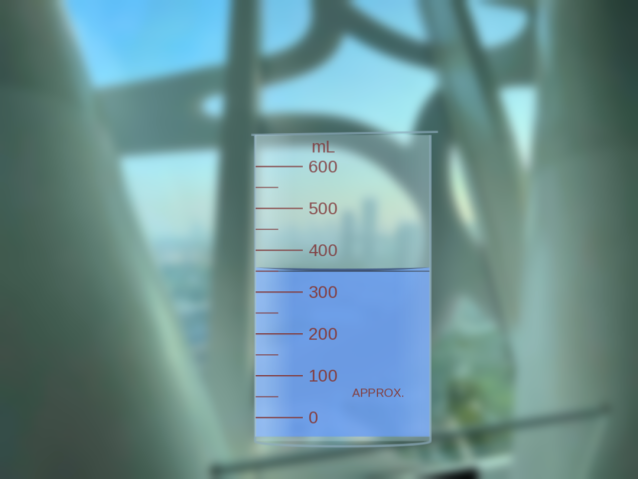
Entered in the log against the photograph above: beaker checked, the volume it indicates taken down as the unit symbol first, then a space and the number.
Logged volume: mL 350
